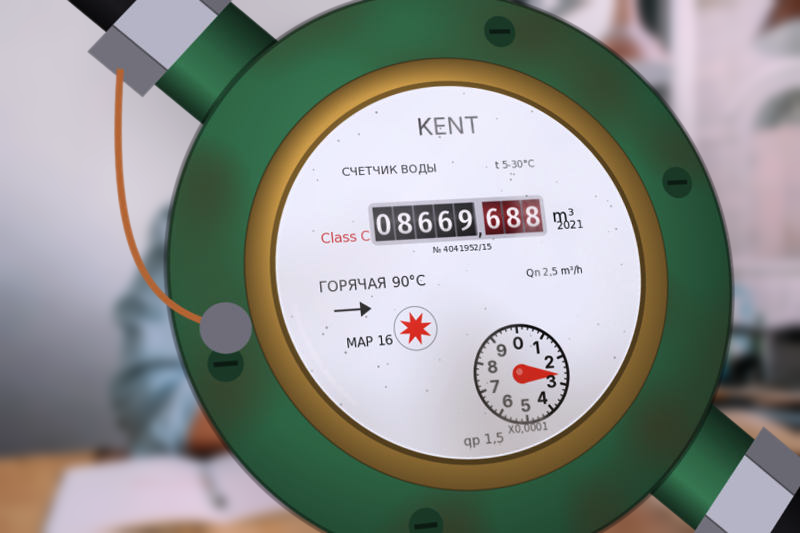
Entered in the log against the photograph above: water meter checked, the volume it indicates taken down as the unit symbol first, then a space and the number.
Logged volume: m³ 8669.6882
